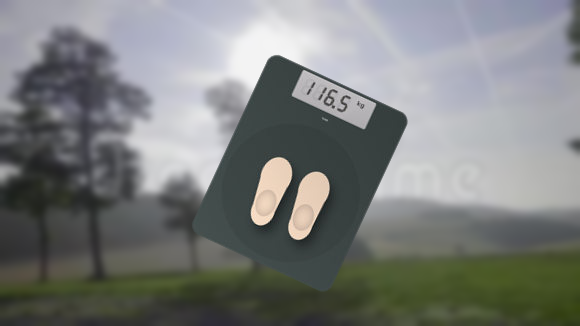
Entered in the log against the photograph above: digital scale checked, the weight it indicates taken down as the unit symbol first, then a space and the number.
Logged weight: kg 116.5
